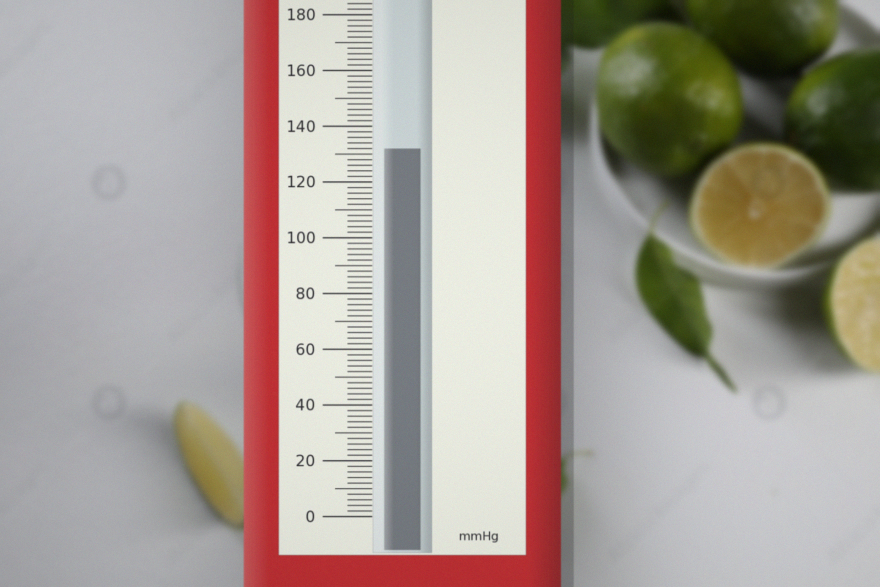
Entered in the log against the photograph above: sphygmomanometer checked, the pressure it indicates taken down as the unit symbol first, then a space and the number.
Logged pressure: mmHg 132
